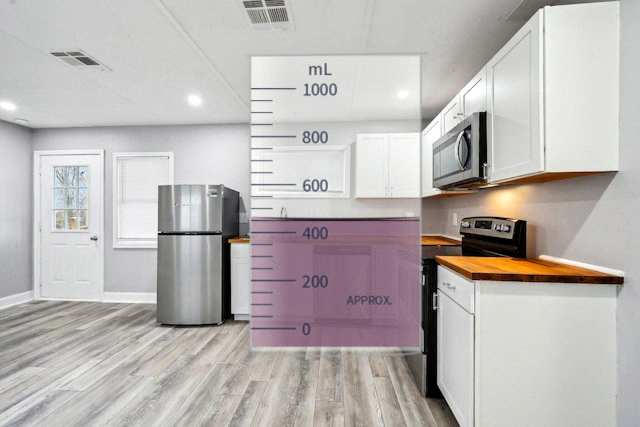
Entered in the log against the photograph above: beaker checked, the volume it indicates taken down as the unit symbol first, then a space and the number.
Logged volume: mL 450
